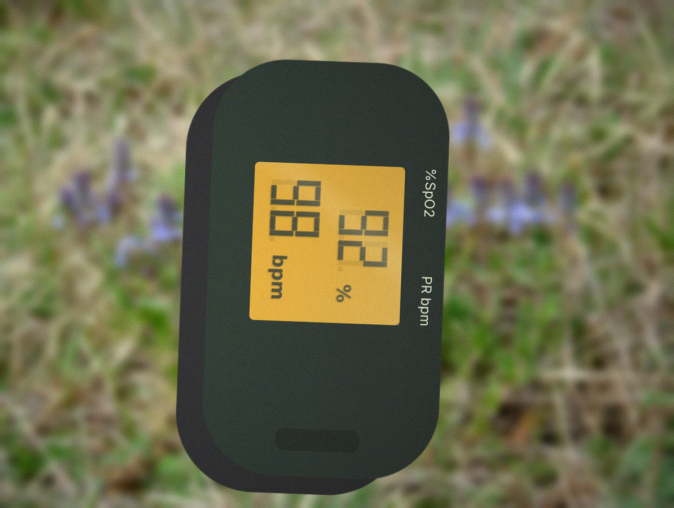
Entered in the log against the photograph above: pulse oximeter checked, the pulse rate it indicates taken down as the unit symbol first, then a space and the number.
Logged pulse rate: bpm 98
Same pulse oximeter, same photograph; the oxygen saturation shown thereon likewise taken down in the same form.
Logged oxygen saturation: % 92
